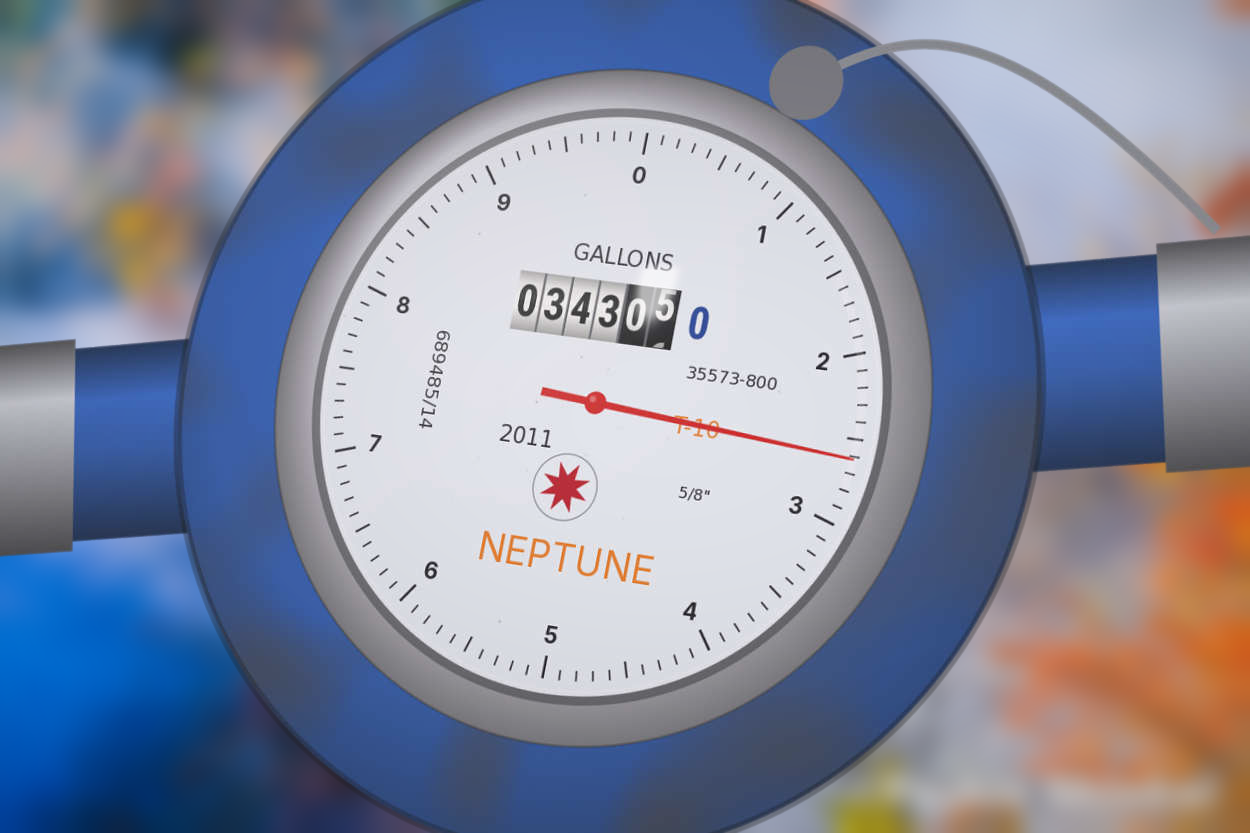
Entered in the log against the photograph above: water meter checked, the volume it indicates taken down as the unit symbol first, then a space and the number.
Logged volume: gal 343052.6
